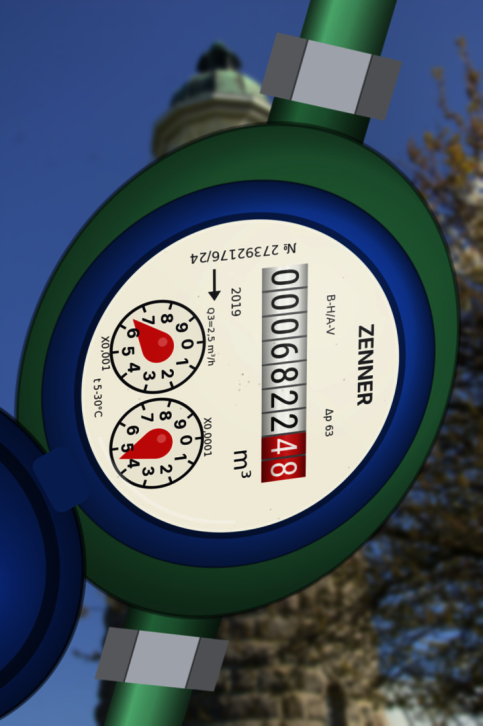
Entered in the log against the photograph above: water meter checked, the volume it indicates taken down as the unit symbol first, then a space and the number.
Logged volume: m³ 6822.4864
